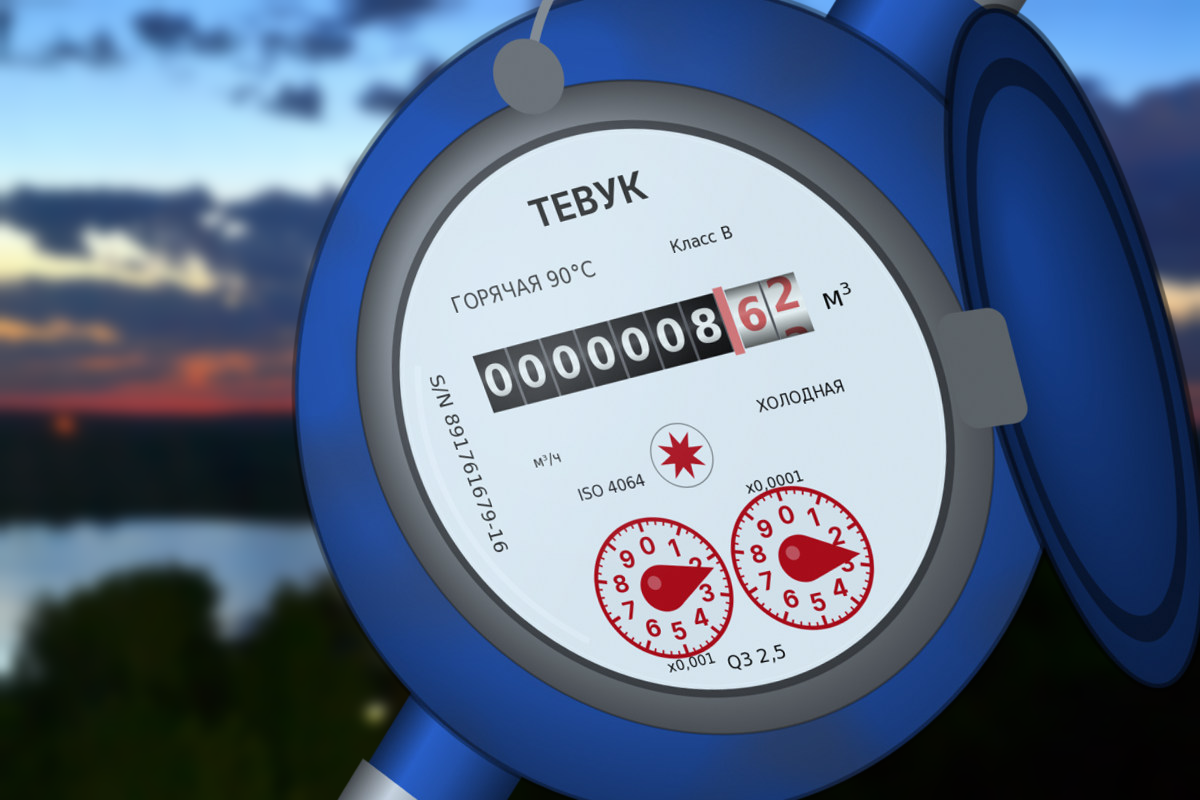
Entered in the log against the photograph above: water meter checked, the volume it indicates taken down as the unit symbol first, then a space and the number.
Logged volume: m³ 8.6222
